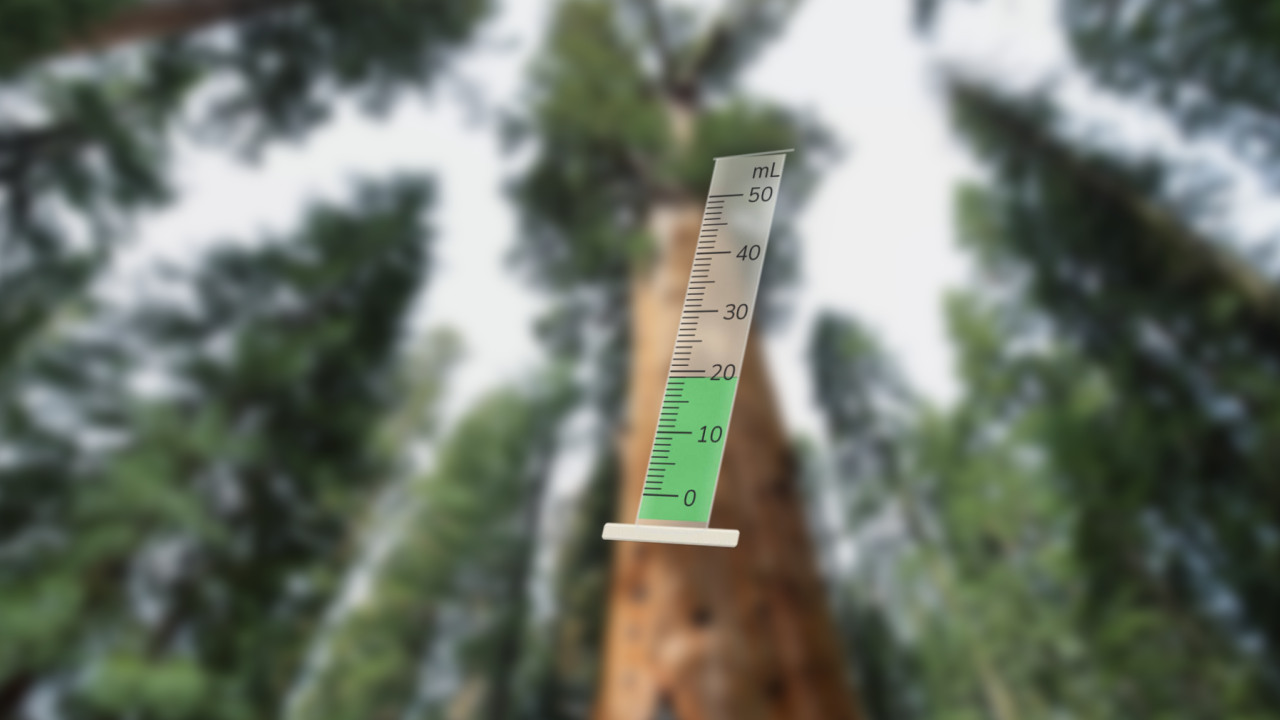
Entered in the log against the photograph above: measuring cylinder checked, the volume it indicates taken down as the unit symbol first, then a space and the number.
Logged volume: mL 19
